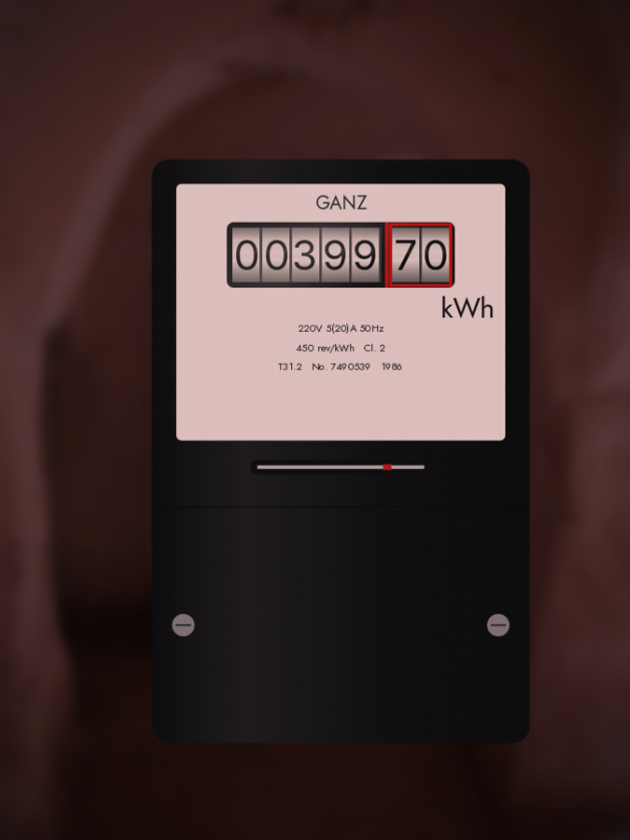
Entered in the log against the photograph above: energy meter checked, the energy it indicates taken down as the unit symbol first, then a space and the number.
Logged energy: kWh 399.70
